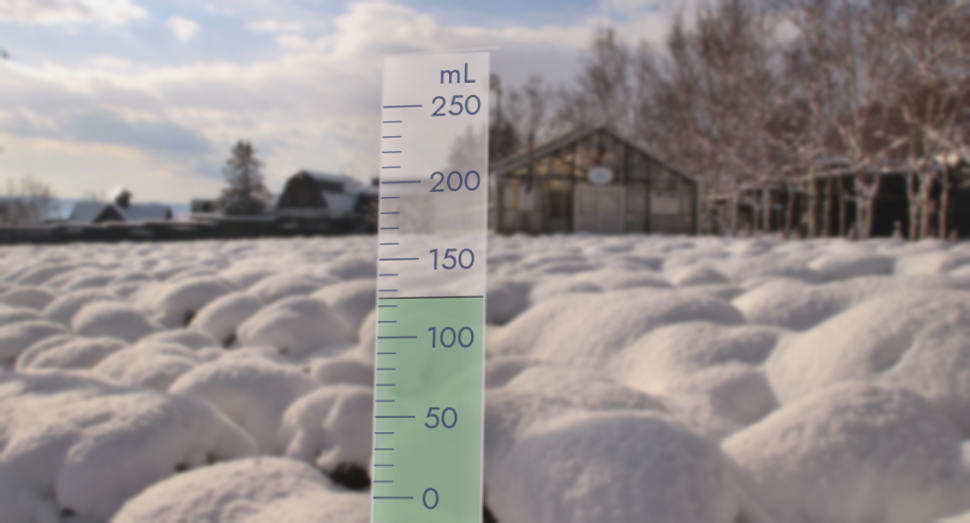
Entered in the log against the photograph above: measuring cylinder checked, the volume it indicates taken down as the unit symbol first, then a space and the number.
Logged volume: mL 125
